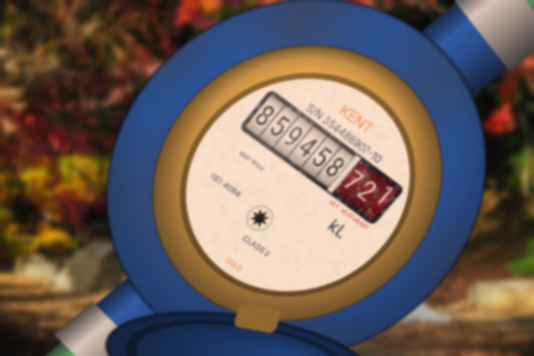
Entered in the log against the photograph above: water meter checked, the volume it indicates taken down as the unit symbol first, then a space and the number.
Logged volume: kL 859458.721
